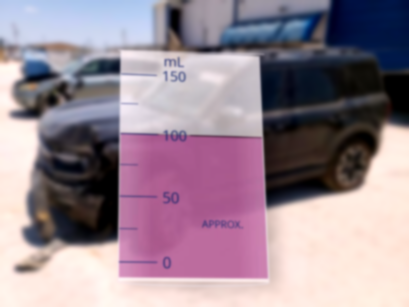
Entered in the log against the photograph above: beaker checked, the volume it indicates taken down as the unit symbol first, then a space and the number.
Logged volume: mL 100
